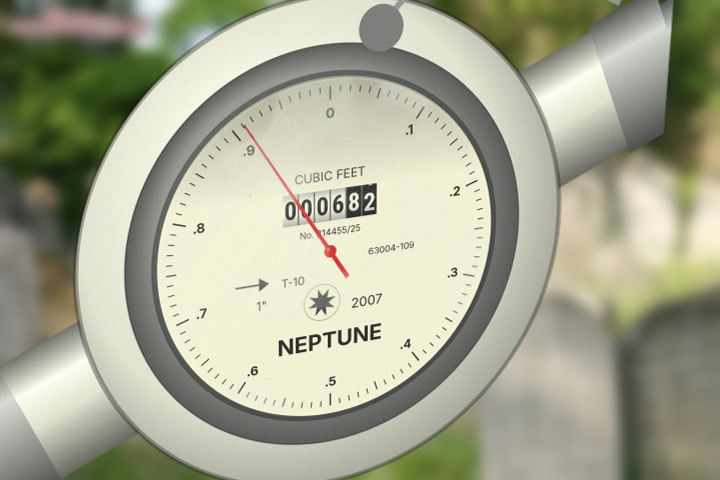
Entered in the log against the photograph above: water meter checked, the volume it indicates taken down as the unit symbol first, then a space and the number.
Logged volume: ft³ 681.91
